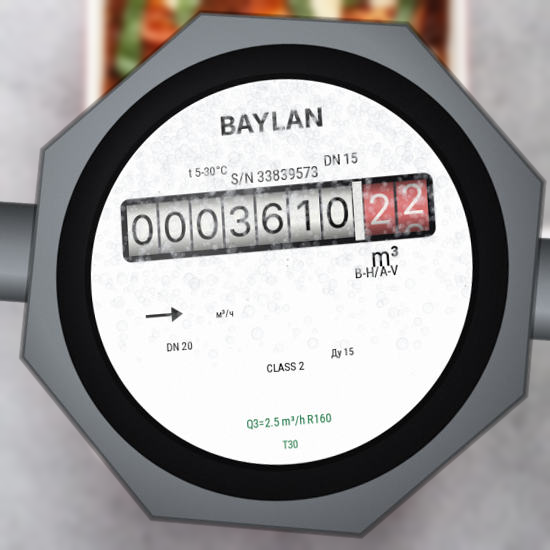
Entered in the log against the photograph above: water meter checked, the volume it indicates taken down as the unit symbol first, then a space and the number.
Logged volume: m³ 3610.22
